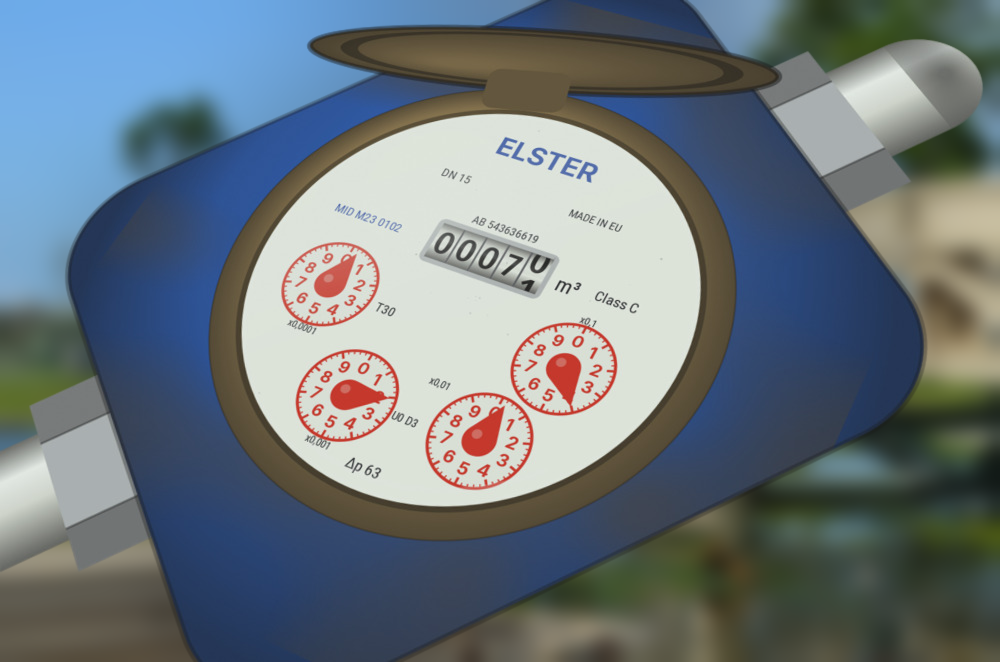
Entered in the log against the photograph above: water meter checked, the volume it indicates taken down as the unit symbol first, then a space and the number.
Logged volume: m³ 70.4020
